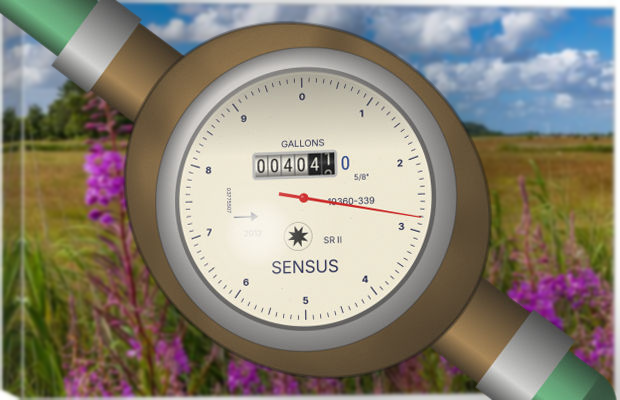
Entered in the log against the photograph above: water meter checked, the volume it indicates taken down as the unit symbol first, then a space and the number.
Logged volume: gal 40412.8
